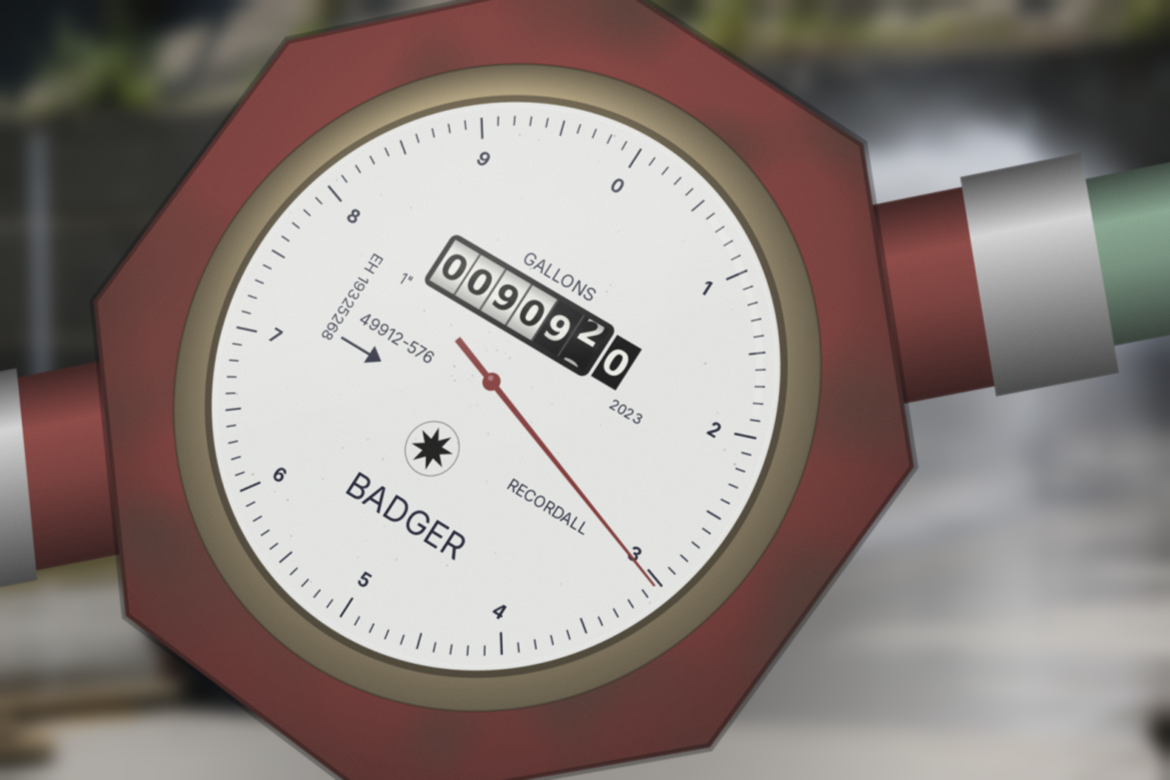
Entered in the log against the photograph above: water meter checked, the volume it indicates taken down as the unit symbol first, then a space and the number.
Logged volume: gal 90923.0
